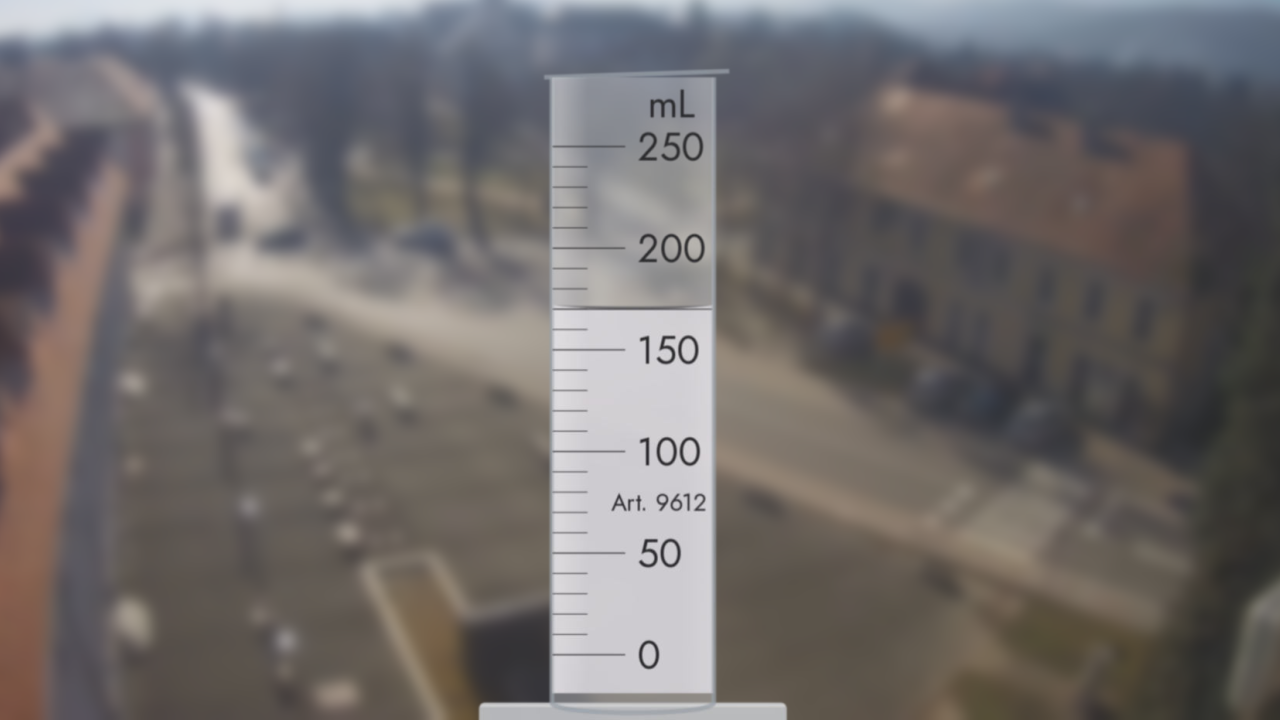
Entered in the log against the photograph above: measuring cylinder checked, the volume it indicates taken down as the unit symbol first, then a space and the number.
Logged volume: mL 170
